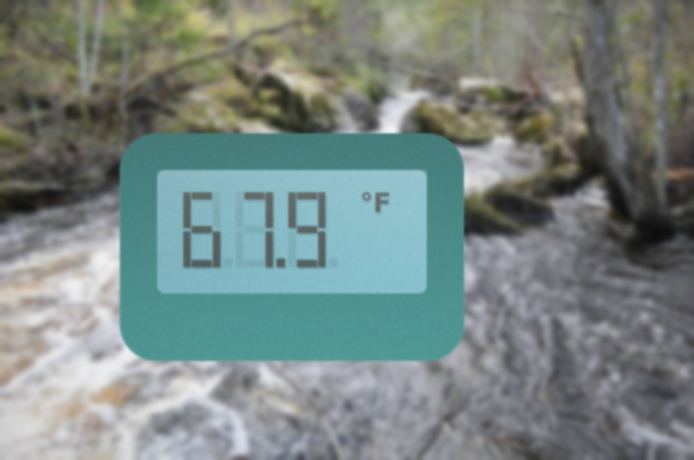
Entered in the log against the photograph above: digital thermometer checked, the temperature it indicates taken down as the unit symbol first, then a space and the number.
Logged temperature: °F 67.9
